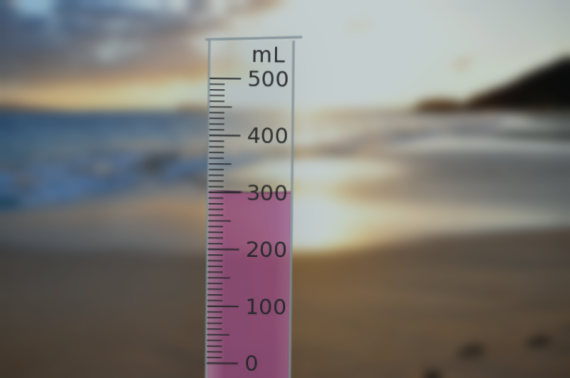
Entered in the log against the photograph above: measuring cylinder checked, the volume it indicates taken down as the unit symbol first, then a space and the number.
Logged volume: mL 300
